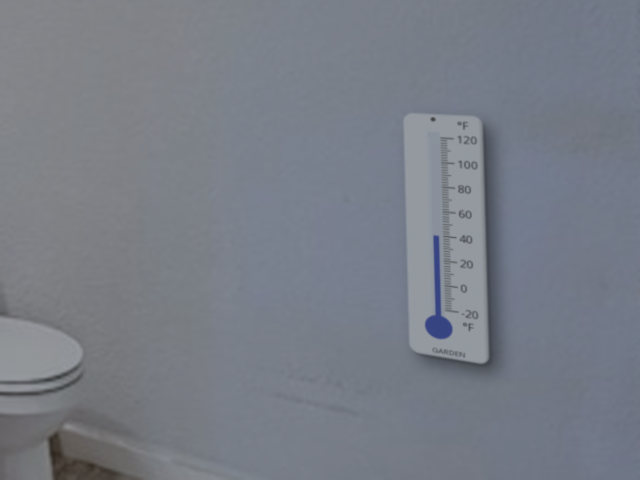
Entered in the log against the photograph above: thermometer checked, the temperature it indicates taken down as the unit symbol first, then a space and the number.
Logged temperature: °F 40
